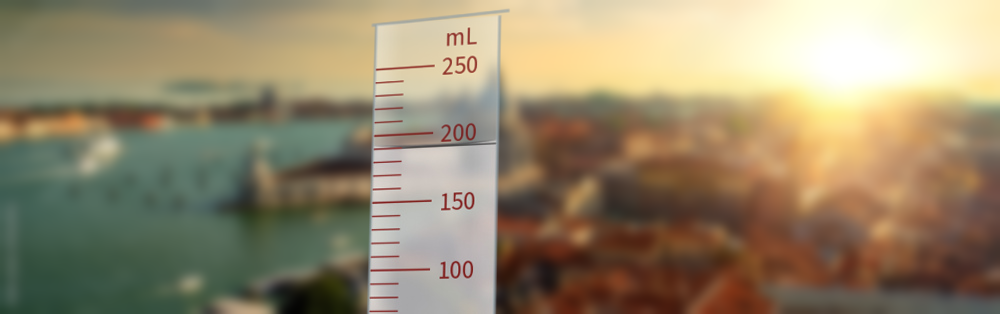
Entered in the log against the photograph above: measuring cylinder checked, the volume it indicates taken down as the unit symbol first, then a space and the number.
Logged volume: mL 190
